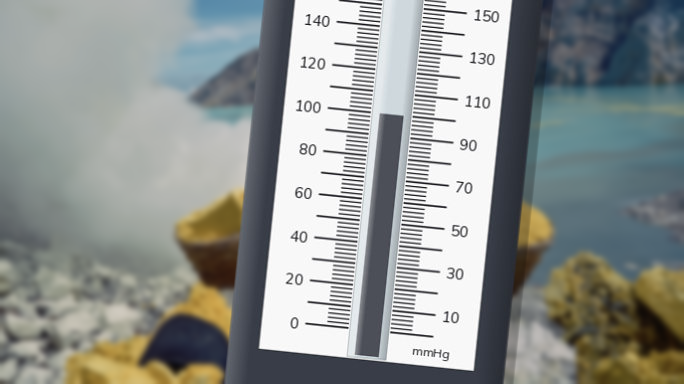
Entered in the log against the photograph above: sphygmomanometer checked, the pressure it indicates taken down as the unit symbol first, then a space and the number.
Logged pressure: mmHg 100
